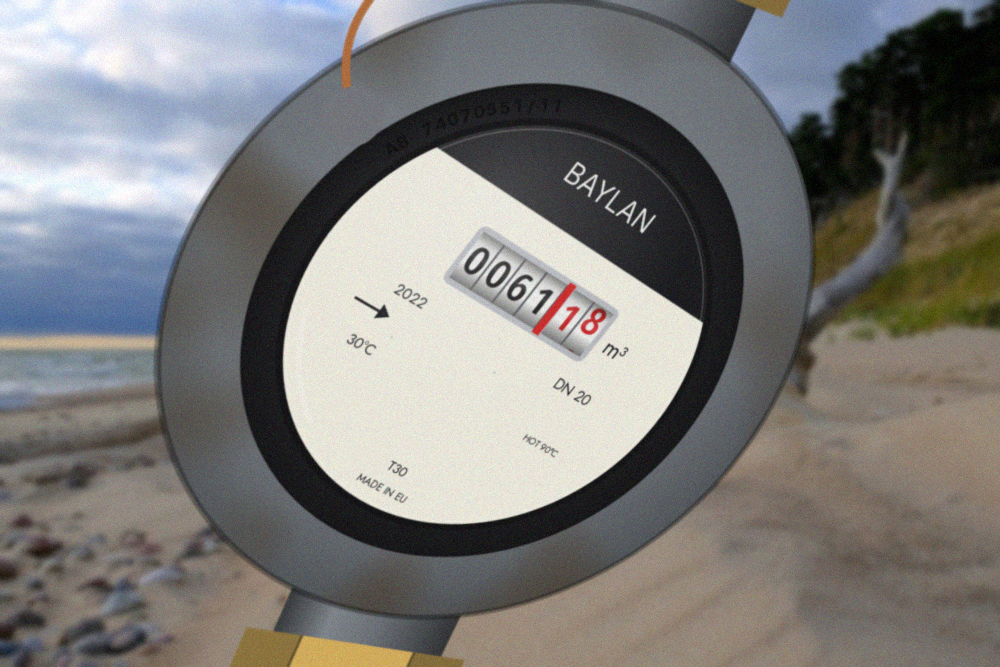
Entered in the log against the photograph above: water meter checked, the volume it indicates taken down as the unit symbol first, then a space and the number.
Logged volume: m³ 61.18
